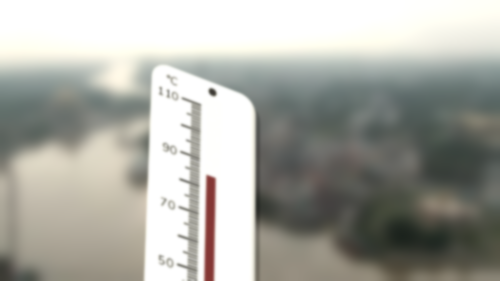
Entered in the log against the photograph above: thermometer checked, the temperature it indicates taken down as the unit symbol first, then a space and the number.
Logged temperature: °C 85
